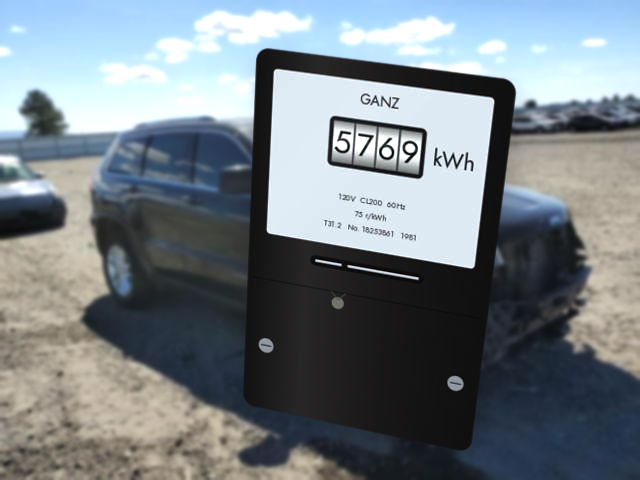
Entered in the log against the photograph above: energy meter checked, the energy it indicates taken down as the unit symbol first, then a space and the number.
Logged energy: kWh 5769
